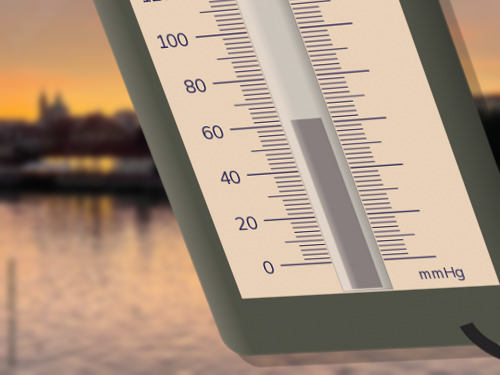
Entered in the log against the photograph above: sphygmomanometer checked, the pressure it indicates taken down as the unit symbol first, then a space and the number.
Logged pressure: mmHg 62
